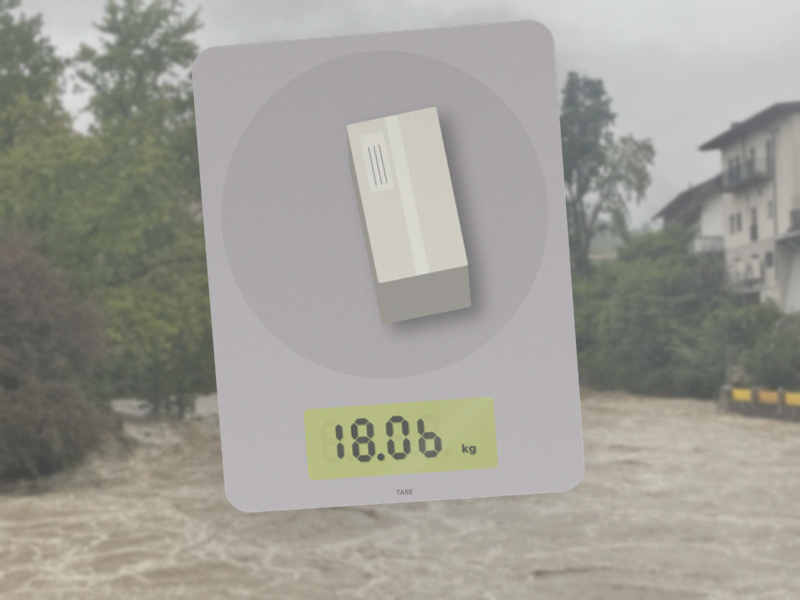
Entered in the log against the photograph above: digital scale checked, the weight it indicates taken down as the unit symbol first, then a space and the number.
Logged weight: kg 18.06
